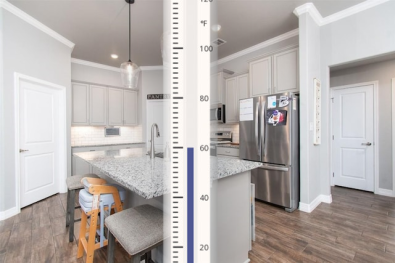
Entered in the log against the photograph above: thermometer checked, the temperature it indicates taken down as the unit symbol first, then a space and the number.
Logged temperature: °F 60
